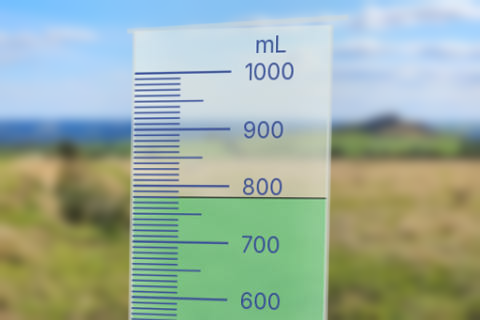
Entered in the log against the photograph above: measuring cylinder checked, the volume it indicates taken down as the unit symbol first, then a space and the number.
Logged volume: mL 780
